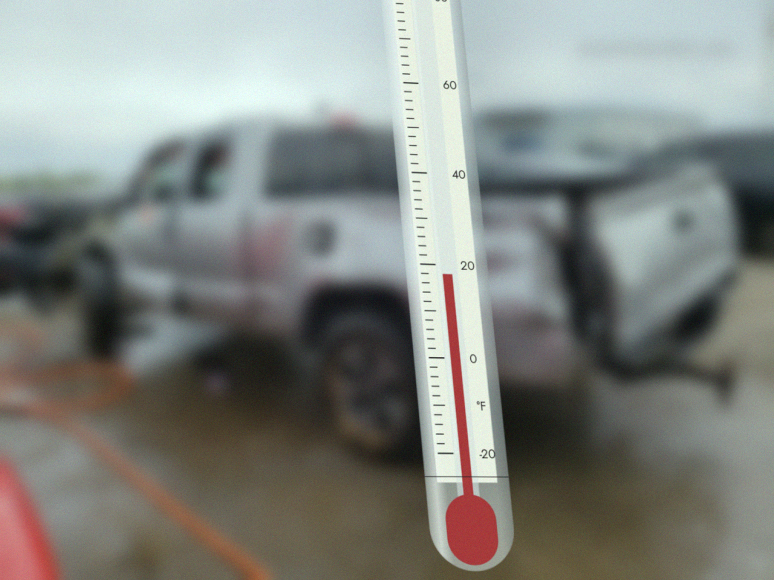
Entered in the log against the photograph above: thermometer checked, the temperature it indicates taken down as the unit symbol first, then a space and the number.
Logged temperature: °F 18
